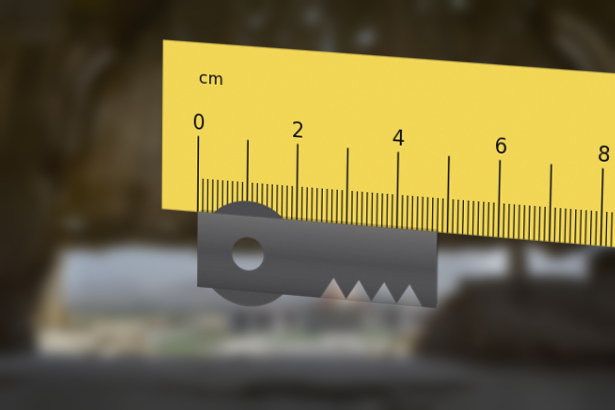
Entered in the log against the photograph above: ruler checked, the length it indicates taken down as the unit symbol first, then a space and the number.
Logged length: cm 4.8
